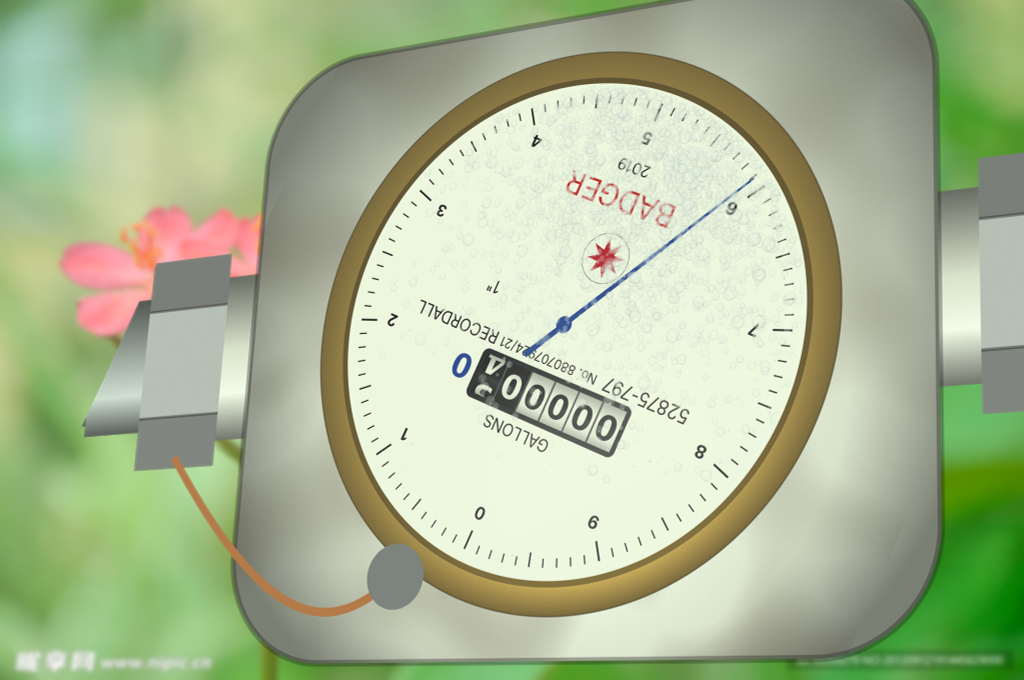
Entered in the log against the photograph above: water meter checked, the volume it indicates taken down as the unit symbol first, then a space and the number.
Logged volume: gal 35.9
